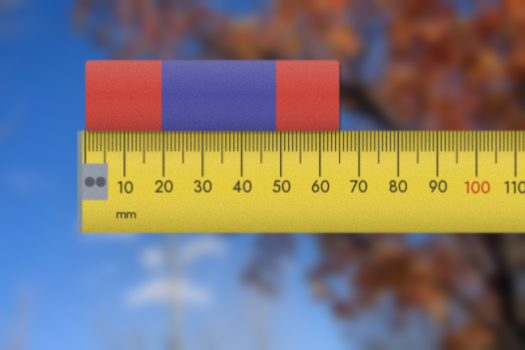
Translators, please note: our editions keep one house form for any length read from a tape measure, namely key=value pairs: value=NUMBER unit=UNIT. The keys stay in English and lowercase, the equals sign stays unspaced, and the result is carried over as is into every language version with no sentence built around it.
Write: value=65 unit=mm
